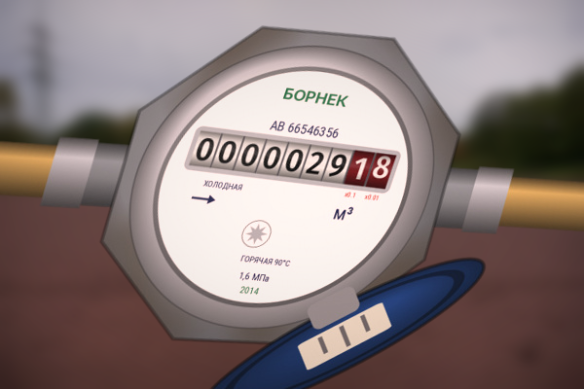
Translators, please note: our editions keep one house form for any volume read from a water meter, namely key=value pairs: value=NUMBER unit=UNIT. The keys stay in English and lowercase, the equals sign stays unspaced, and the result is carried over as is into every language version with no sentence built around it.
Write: value=29.18 unit=m³
